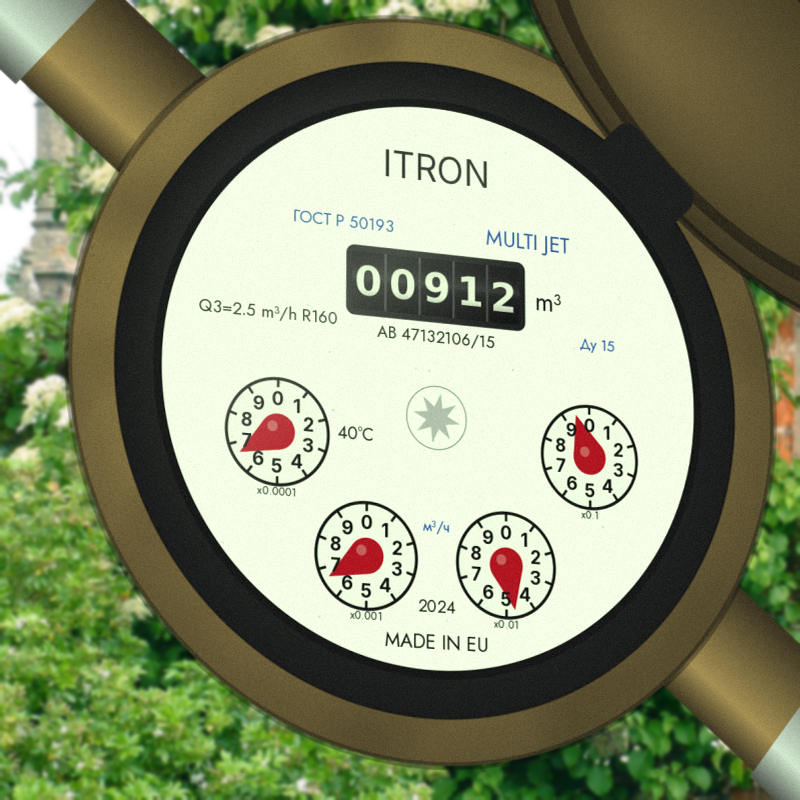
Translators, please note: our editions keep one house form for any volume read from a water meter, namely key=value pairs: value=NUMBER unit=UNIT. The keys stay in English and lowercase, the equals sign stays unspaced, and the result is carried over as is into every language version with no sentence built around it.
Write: value=911.9466 unit=m³
